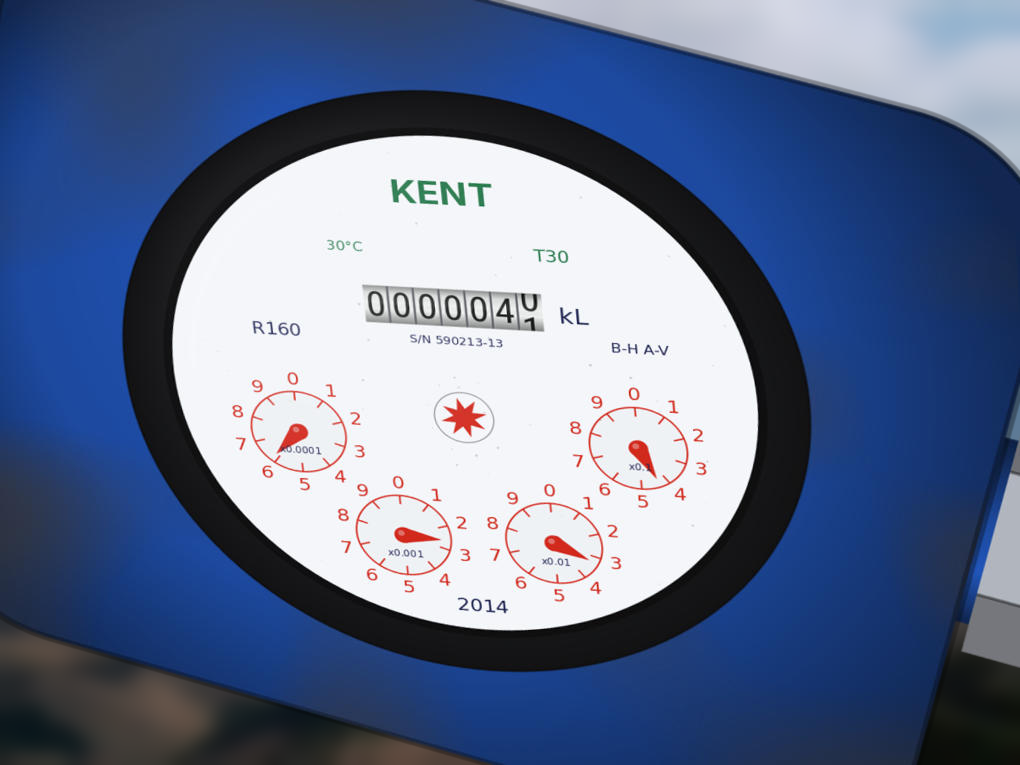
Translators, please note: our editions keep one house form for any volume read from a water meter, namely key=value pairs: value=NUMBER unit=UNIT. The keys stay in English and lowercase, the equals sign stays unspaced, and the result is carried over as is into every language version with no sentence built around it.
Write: value=40.4326 unit=kL
